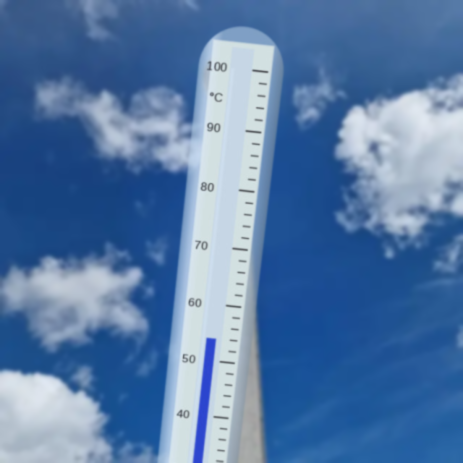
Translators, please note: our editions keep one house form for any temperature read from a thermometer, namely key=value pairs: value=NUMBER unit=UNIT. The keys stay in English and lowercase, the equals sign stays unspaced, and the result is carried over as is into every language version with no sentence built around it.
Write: value=54 unit=°C
